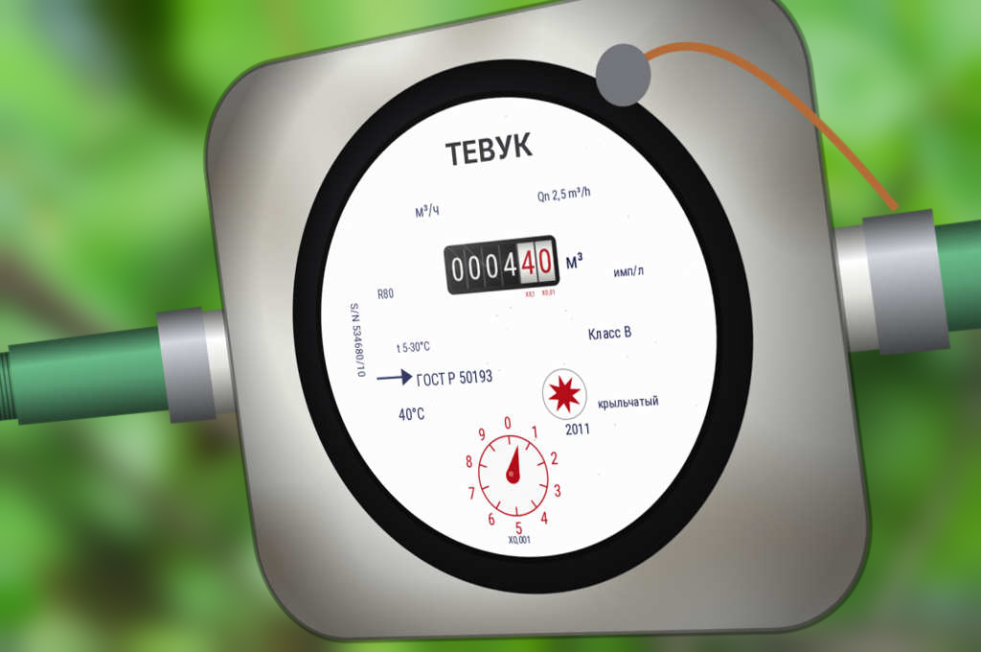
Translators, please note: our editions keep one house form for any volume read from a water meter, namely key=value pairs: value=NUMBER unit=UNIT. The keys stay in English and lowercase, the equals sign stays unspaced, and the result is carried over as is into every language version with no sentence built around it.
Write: value=4.400 unit=m³
